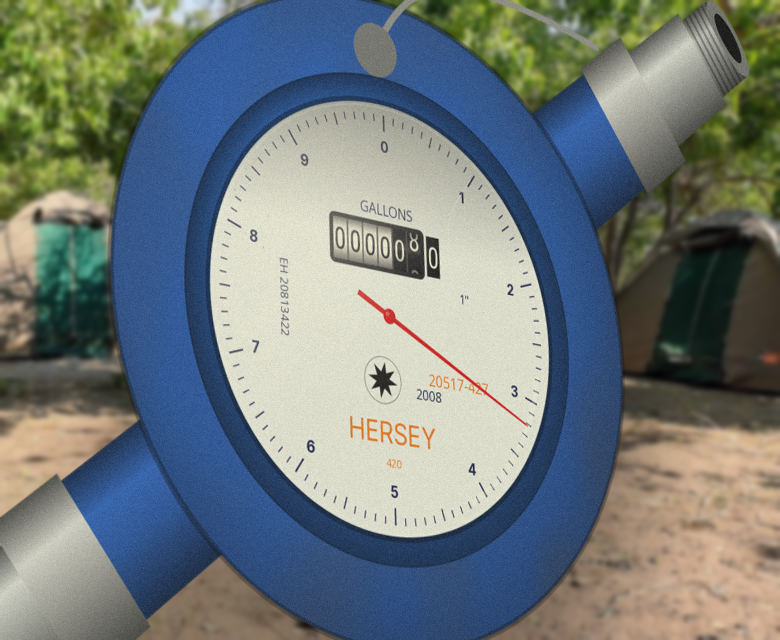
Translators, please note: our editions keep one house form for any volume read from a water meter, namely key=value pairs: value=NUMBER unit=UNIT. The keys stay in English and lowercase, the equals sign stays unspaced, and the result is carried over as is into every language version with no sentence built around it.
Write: value=83.2 unit=gal
